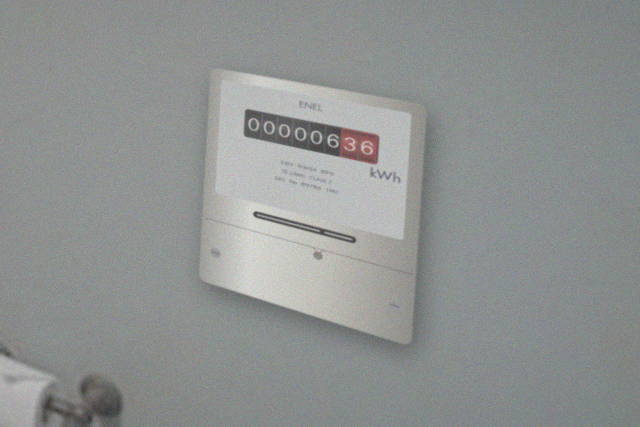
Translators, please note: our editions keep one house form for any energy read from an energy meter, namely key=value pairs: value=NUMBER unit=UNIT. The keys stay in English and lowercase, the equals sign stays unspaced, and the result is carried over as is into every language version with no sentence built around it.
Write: value=6.36 unit=kWh
